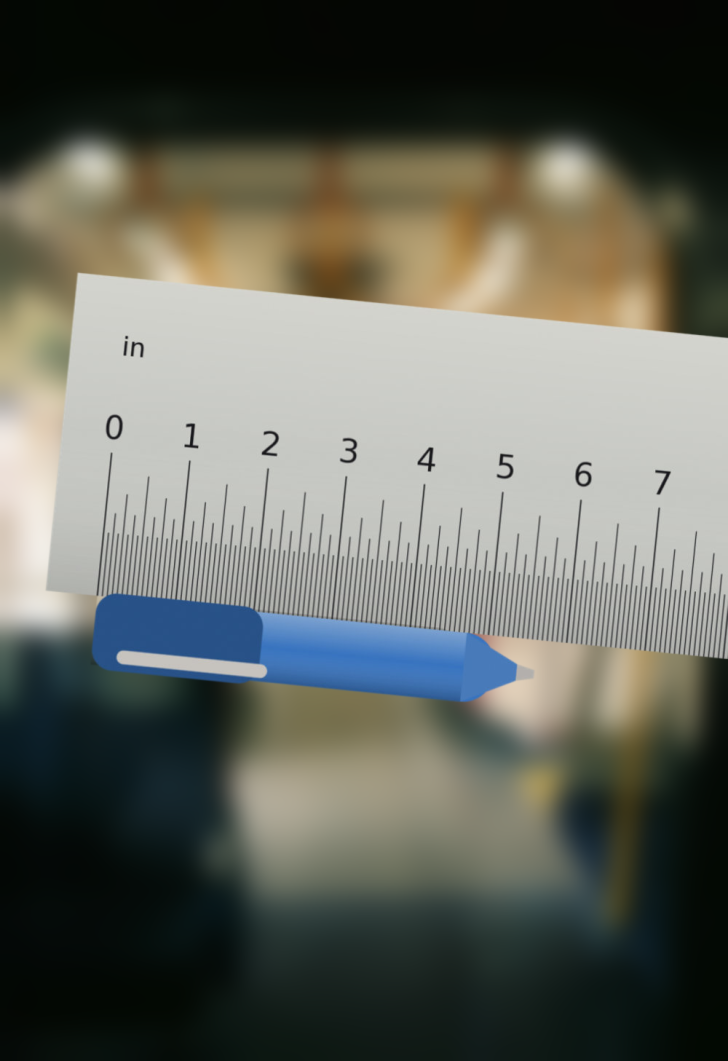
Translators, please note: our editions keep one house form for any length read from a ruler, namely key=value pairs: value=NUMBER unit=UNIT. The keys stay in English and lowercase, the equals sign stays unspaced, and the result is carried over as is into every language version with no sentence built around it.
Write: value=5.625 unit=in
